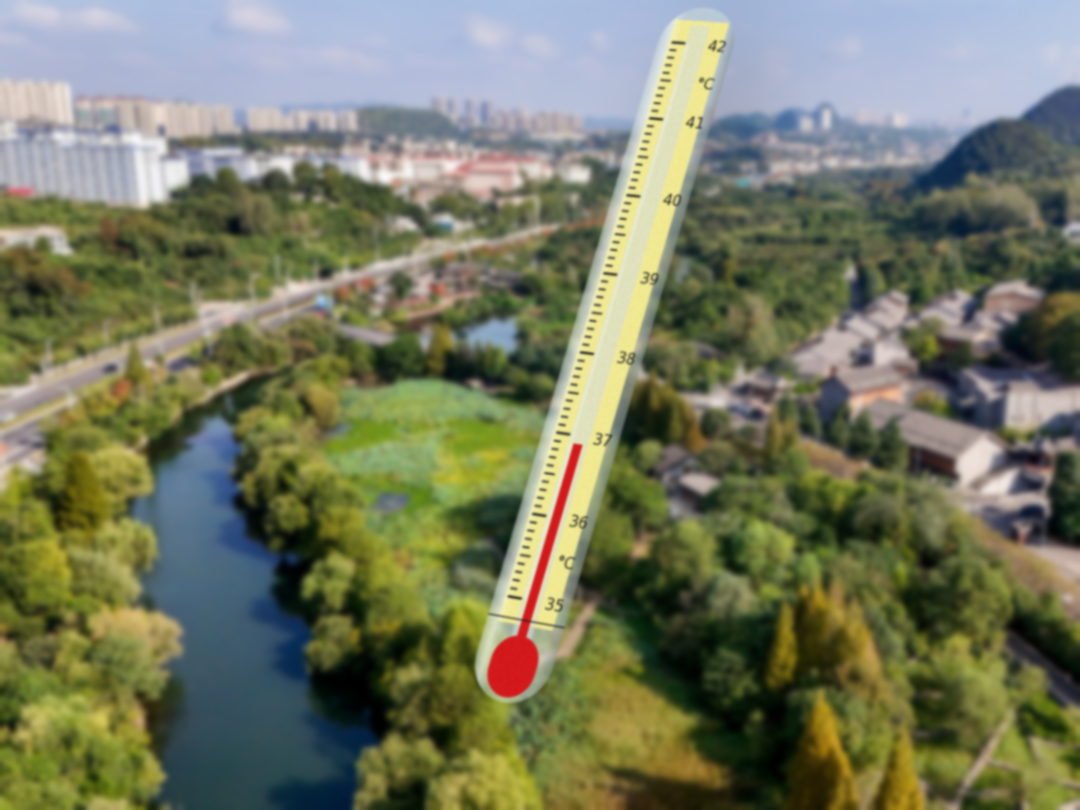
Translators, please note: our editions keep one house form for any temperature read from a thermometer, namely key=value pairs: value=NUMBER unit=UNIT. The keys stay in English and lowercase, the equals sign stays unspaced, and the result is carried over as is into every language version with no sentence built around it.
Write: value=36.9 unit=°C
